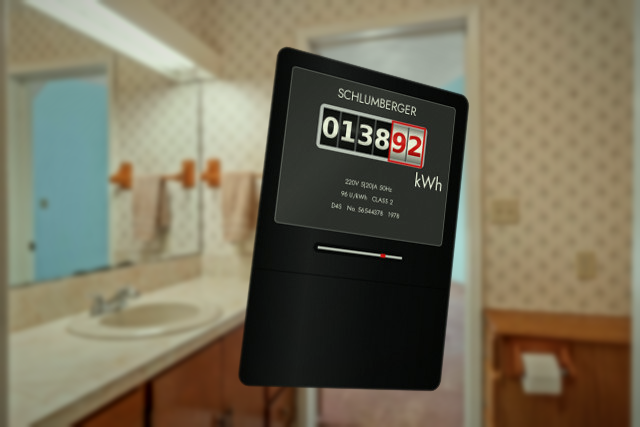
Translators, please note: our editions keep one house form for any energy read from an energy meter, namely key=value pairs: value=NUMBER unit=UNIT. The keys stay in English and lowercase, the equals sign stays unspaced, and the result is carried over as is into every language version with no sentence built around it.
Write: value=138.92 unit=kWh
